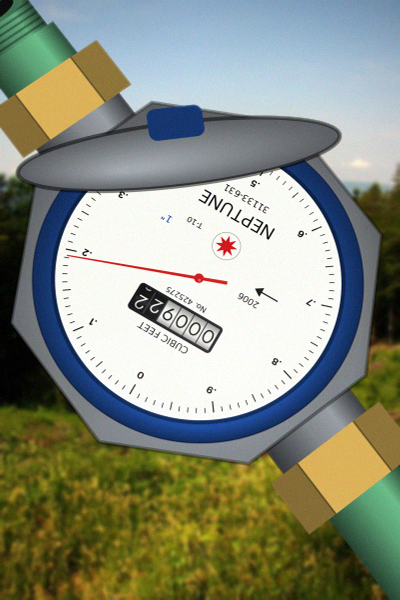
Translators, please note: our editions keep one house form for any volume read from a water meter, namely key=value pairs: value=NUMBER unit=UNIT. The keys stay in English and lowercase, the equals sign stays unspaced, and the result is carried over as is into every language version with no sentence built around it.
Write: value=922.19 unit=ft³
